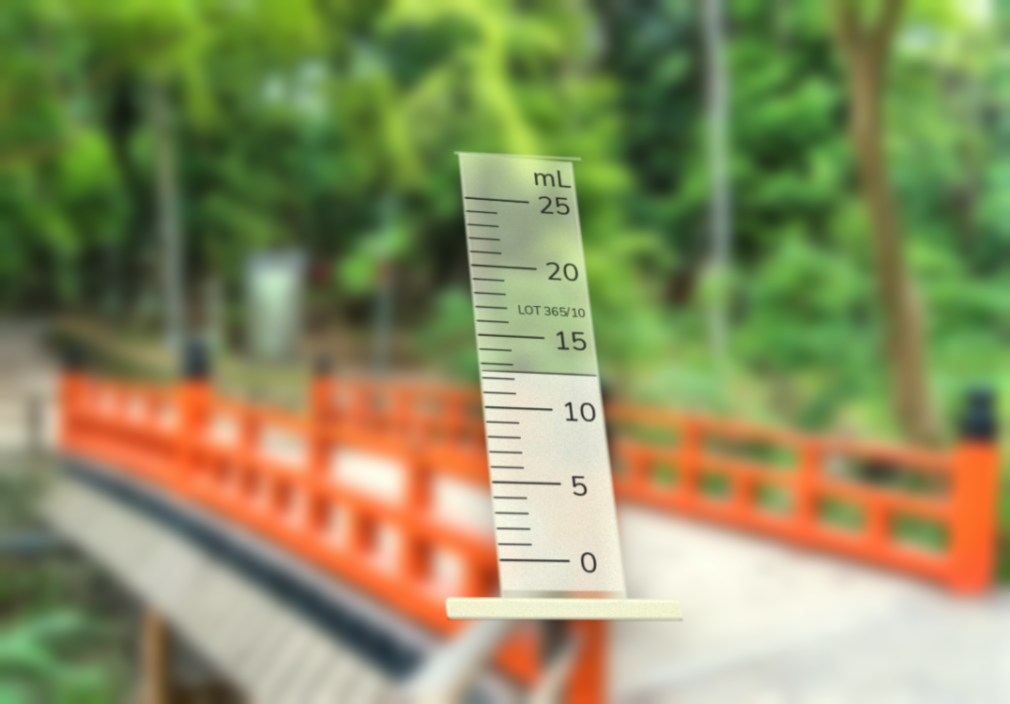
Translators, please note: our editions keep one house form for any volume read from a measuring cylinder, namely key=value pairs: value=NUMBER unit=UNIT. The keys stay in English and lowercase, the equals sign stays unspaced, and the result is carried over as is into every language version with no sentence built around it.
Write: value=12.5 unit=mL
